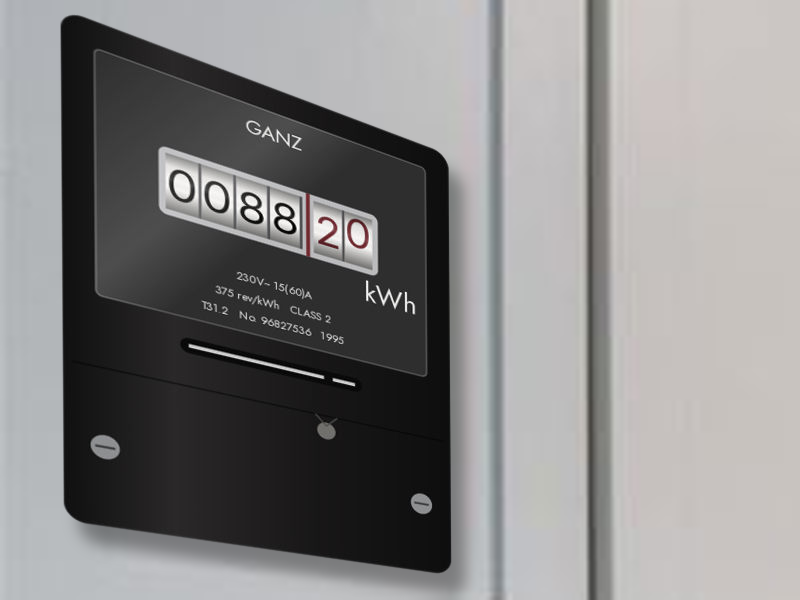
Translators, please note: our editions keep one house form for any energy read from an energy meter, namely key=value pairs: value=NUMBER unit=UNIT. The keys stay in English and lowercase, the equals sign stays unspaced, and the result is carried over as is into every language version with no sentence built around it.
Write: value=88.20 unit=kWh
